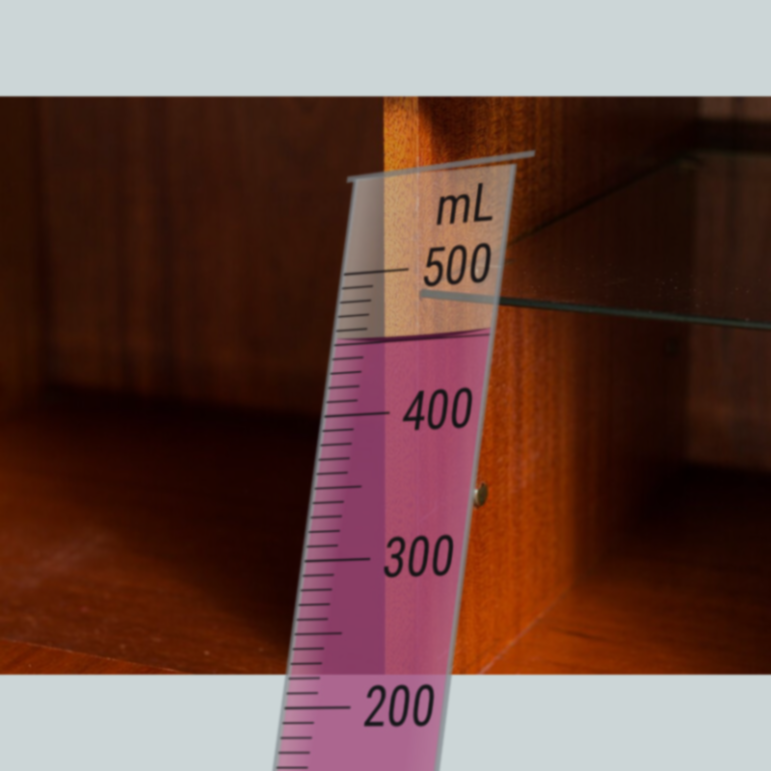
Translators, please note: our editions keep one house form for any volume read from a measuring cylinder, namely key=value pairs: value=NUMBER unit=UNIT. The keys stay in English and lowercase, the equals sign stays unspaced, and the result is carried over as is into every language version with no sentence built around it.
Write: value=450 unit=mL
